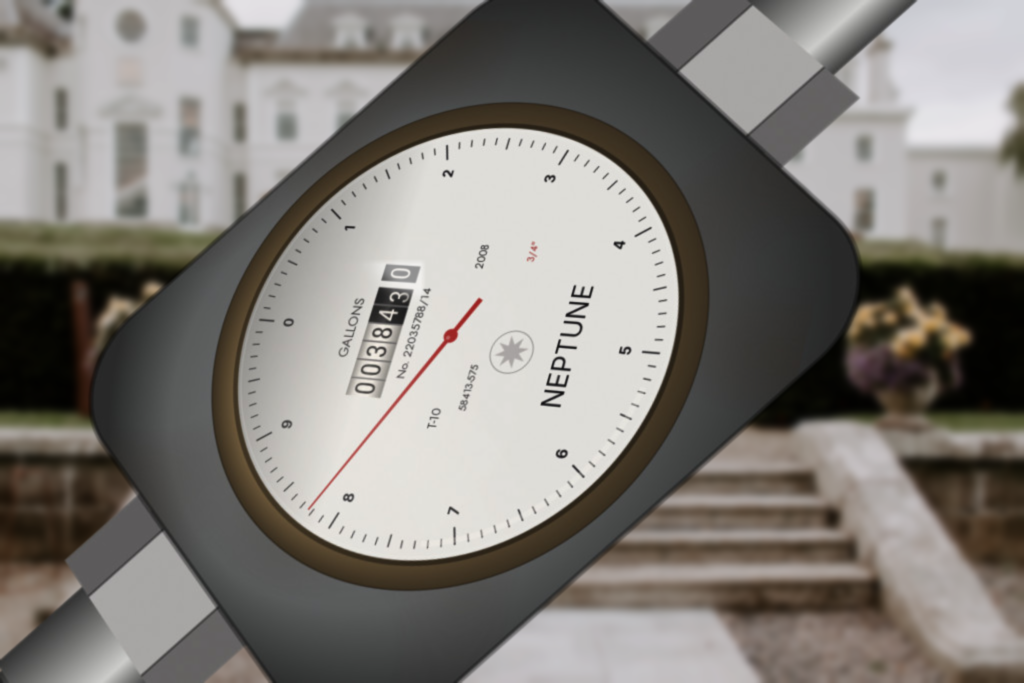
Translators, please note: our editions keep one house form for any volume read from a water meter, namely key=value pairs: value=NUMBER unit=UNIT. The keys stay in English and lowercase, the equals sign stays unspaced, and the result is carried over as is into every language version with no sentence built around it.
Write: value=38428.2 unit=gal
